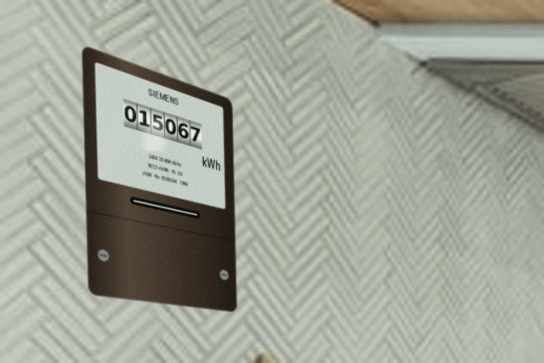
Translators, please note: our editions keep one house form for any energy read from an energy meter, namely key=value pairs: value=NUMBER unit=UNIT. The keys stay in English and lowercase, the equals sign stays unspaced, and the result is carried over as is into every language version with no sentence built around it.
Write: value=15067 unit=kWh
